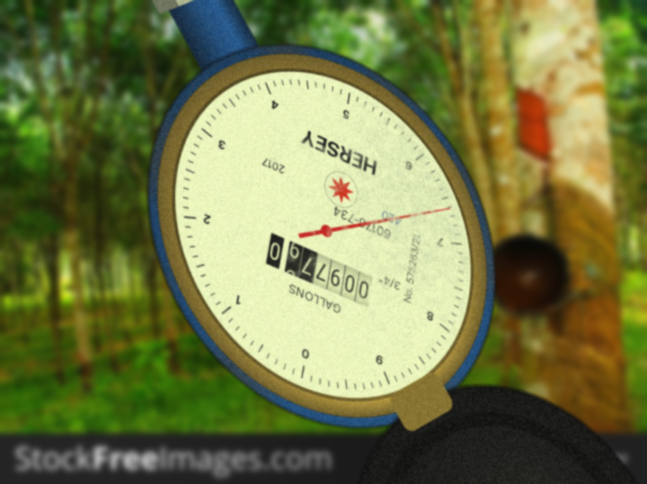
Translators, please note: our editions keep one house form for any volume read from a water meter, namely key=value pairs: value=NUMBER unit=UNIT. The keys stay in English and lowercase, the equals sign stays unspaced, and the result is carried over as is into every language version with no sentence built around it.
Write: value=97786.6 unit=gal
